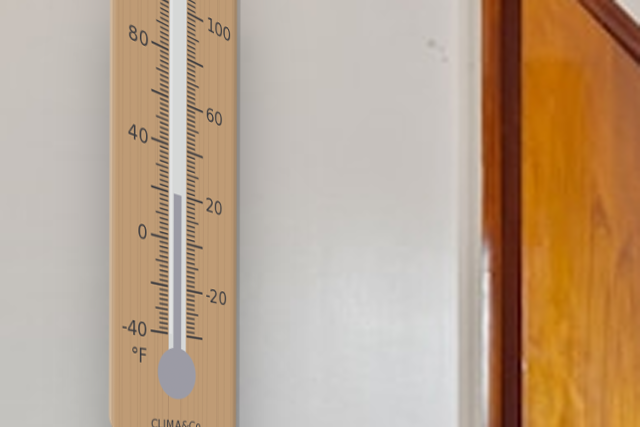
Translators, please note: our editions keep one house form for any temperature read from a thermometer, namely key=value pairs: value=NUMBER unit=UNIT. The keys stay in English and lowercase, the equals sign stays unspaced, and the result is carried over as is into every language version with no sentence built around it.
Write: value=20 unit=°F
